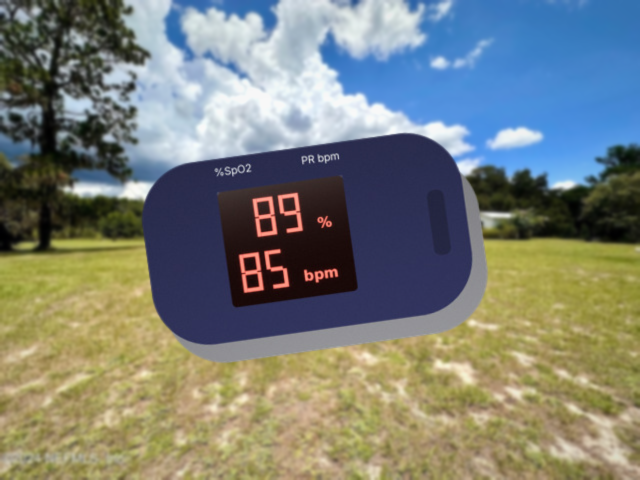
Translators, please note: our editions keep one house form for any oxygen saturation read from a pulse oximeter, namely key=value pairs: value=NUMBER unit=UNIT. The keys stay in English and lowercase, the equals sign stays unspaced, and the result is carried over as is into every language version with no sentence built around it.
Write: value=89 unit=%
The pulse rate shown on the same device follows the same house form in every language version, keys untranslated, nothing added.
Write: value=85 unit=bpm
